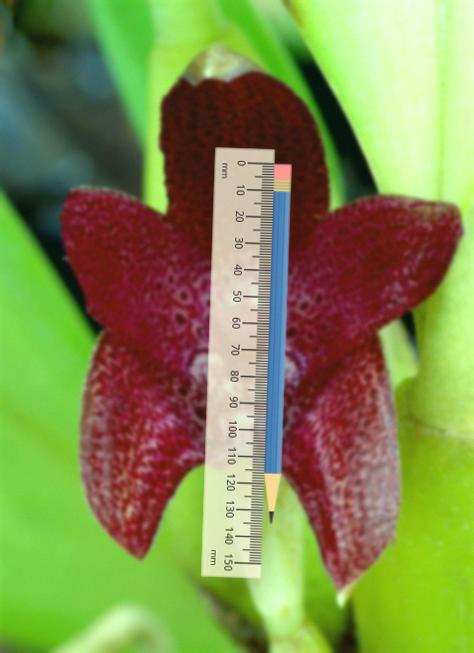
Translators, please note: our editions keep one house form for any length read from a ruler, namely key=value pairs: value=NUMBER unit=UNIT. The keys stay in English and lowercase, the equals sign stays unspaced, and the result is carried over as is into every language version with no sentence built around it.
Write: value=135 unit=mm
